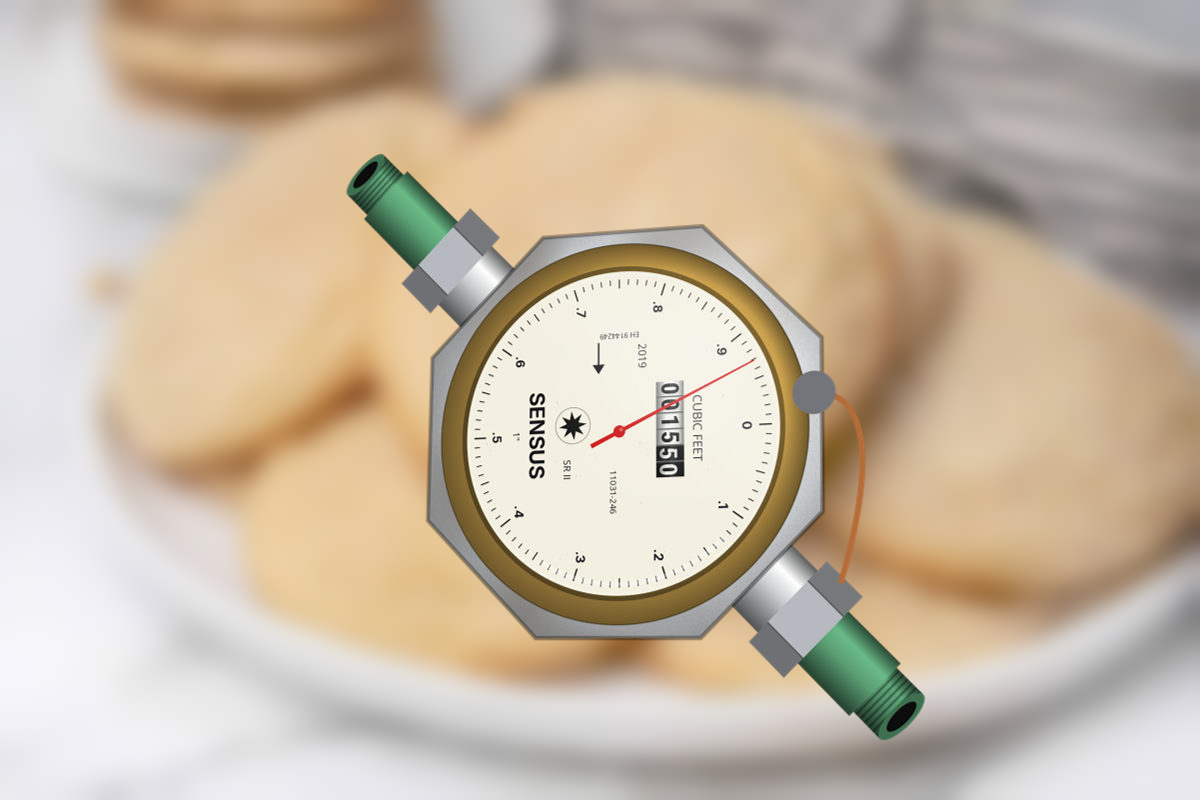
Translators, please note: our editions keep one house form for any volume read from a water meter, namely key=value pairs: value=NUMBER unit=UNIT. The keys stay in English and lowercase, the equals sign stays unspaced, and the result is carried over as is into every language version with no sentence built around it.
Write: value=1549.93 unit=ft³
